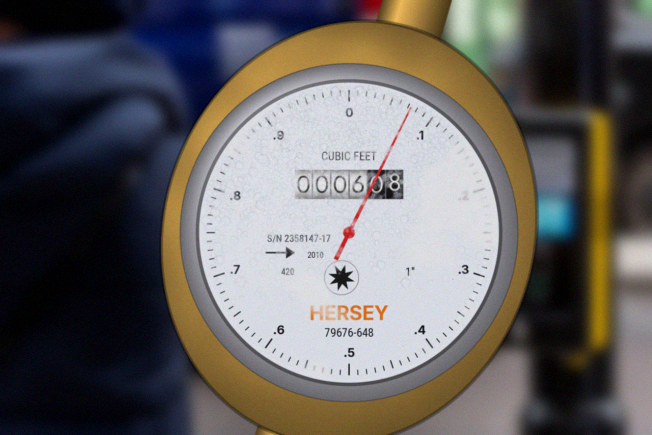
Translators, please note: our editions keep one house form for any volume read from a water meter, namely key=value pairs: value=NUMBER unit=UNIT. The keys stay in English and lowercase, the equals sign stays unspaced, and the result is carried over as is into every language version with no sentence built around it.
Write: value=608.07 unit=ft³
